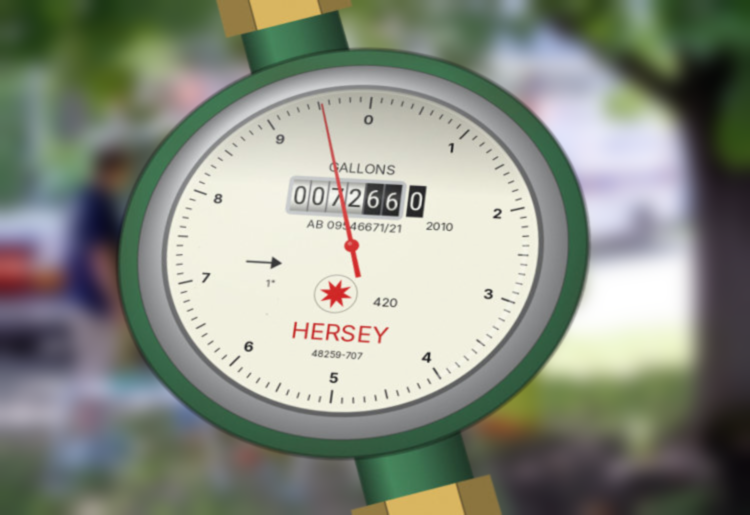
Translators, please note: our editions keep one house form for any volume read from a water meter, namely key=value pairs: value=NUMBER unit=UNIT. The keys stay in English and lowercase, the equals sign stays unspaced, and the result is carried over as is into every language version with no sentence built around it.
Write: value=72659.5 unit=gal
